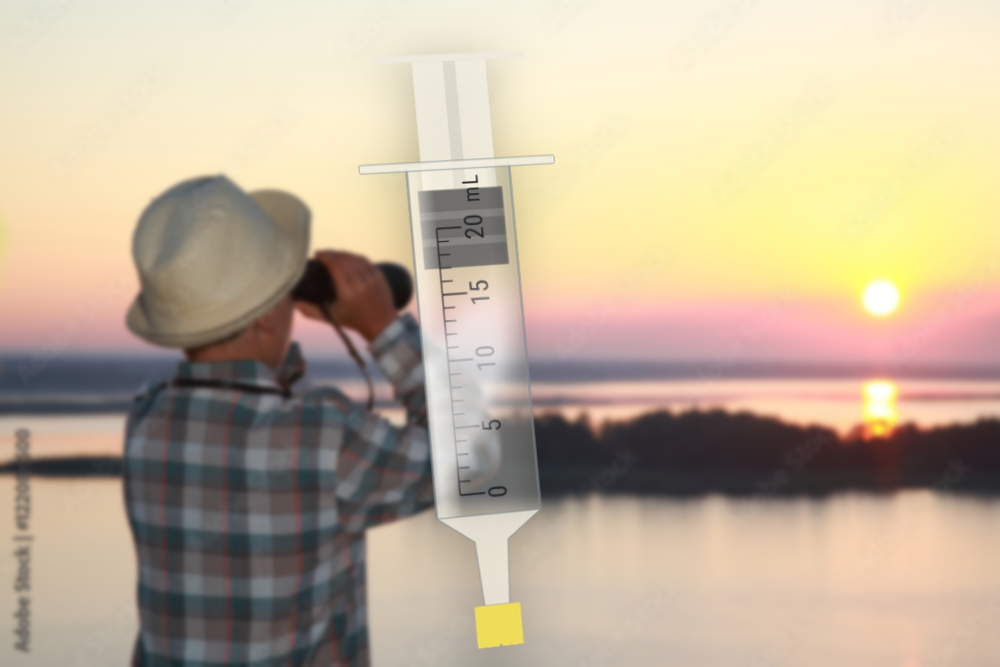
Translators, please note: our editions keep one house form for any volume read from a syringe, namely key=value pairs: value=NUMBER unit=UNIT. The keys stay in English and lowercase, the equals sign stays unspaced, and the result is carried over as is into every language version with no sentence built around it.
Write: value=17 unit=mL
